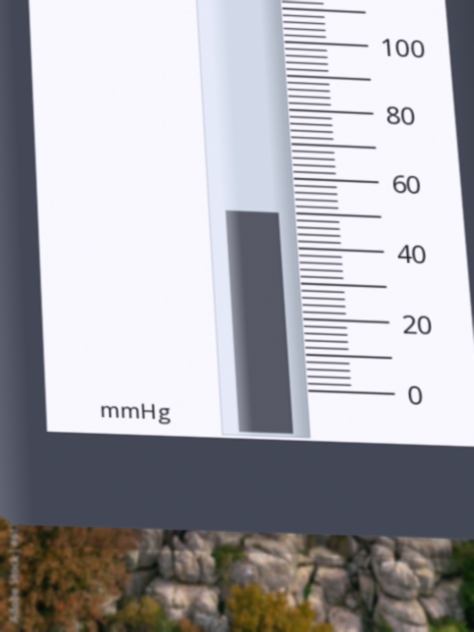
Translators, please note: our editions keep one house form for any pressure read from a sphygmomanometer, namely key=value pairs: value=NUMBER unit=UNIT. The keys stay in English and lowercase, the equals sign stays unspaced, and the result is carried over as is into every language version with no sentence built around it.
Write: value=50 unit=mmHg
